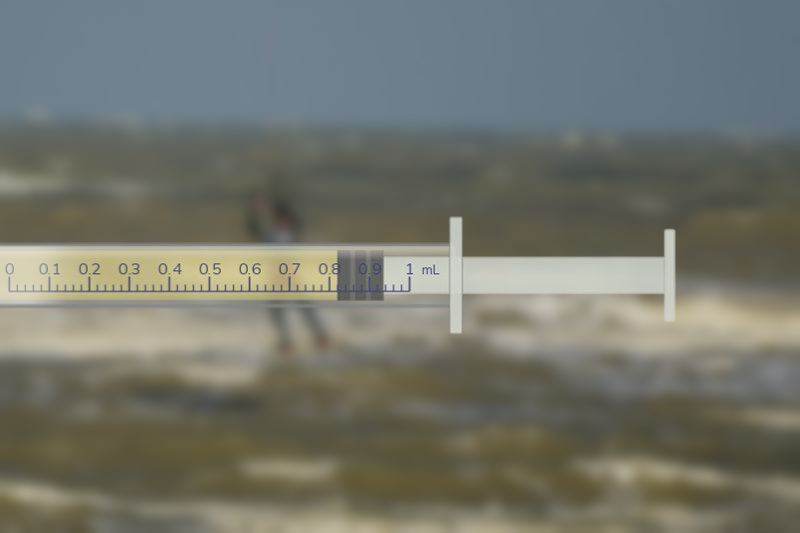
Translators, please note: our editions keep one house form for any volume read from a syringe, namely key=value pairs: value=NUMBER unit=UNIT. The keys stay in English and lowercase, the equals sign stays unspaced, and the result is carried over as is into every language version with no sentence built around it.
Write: value=0.82 unit=mL
